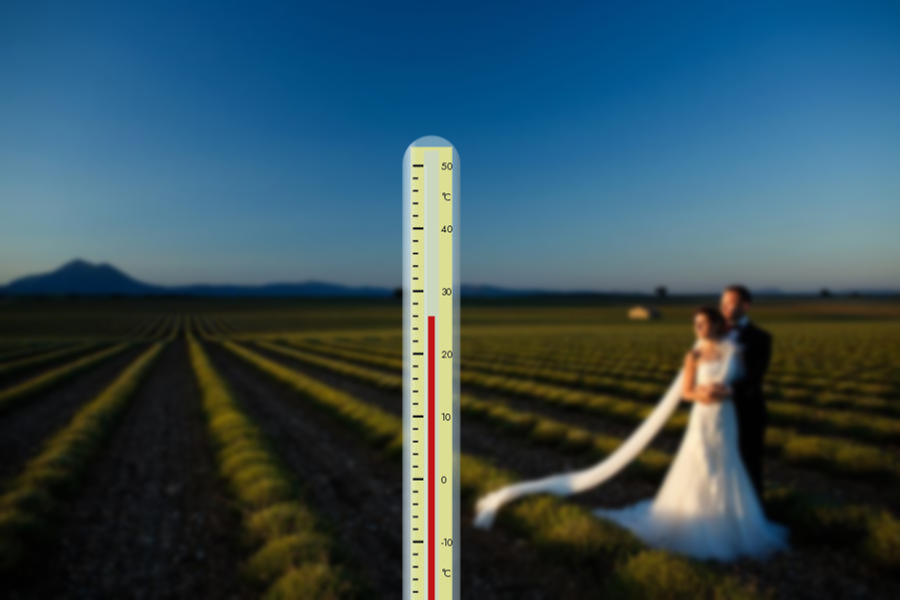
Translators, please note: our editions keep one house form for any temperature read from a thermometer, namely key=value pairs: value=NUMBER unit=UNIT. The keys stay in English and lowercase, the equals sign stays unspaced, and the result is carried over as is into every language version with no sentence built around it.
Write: value=26 unit=°C
